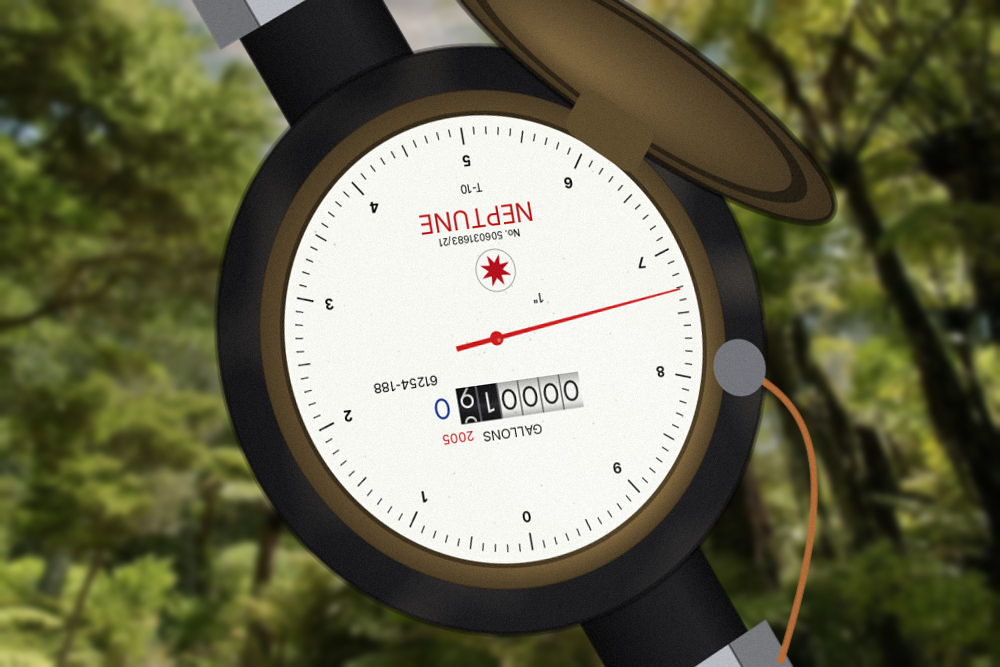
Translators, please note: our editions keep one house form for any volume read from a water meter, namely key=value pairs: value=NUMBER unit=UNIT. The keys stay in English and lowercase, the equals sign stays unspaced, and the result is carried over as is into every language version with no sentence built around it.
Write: value=187.3 unit=gal
